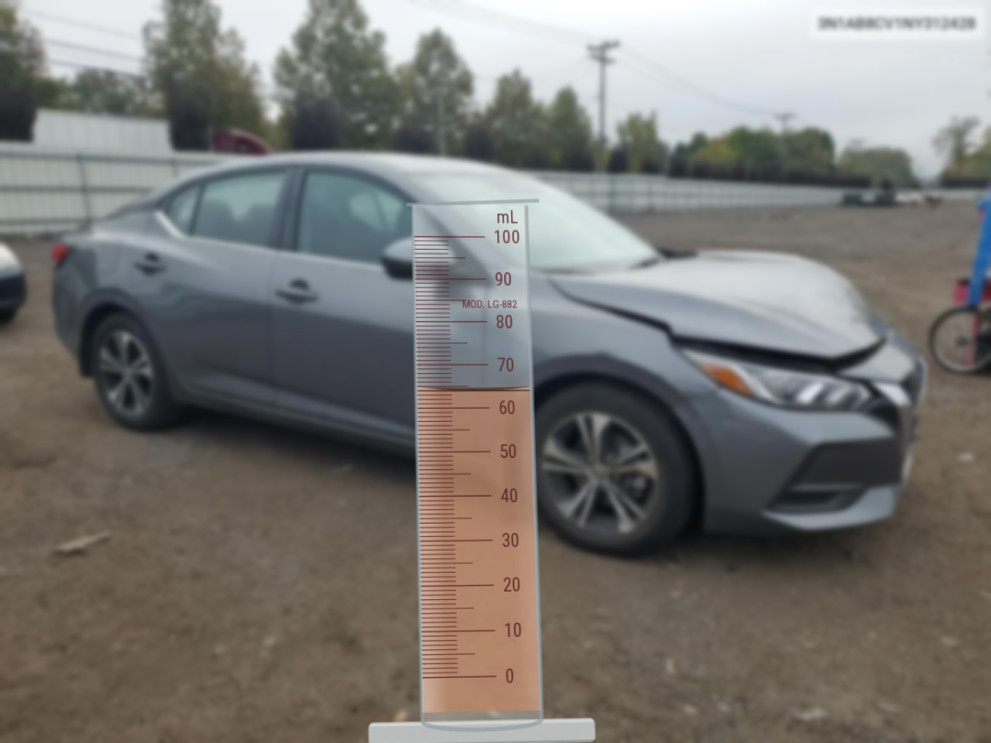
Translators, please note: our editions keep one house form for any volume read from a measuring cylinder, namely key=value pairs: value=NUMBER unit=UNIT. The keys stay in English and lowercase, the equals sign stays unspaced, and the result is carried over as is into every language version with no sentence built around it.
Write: value=64 unit=mL
